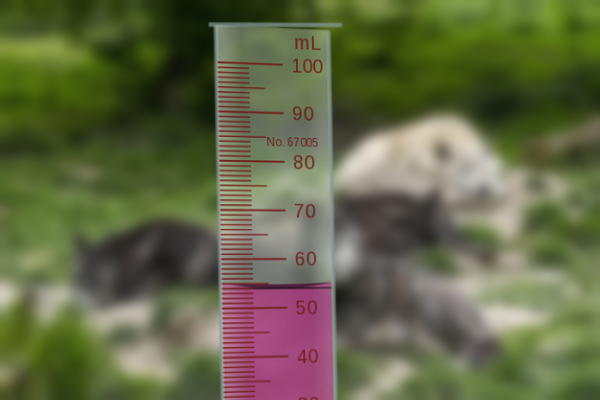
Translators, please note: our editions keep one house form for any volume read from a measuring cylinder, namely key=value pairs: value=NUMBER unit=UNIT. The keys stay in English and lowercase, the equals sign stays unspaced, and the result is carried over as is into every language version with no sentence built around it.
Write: value=54 unit=mL
